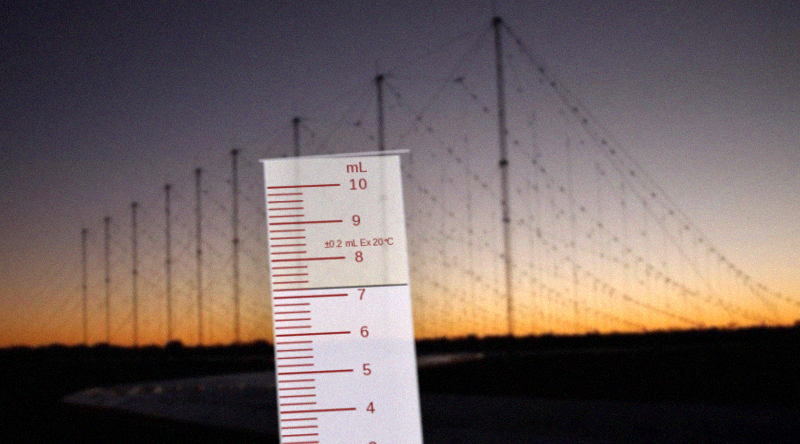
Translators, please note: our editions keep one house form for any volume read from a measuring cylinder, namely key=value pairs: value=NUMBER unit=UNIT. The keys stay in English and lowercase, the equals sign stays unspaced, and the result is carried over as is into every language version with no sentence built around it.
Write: value=7.2 unit=mL
